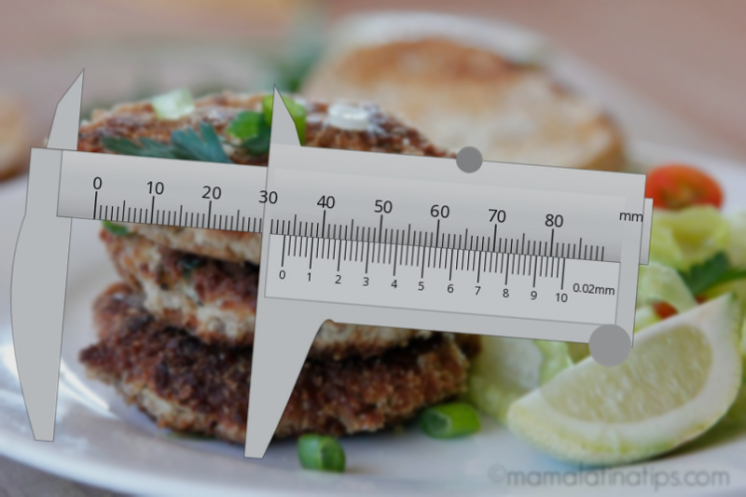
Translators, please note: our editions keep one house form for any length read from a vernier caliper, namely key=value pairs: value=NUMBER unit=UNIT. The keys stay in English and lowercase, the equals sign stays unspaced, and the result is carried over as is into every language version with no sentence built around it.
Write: value=33.4 unit=mm
